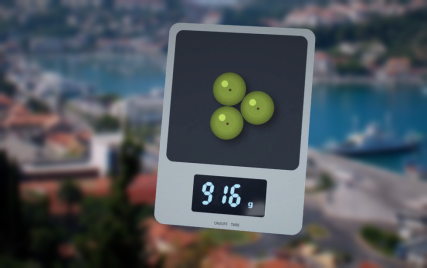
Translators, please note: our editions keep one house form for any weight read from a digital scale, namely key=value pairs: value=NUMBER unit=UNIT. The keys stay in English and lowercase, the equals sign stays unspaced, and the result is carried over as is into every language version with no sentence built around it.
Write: value=916 unit=g
